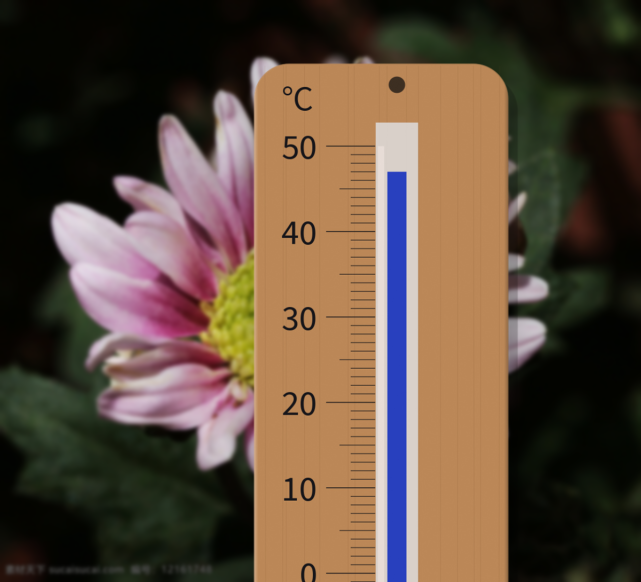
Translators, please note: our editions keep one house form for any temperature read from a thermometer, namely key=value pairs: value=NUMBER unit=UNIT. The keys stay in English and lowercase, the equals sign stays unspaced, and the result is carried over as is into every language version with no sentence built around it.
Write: value=47 unit=°C
